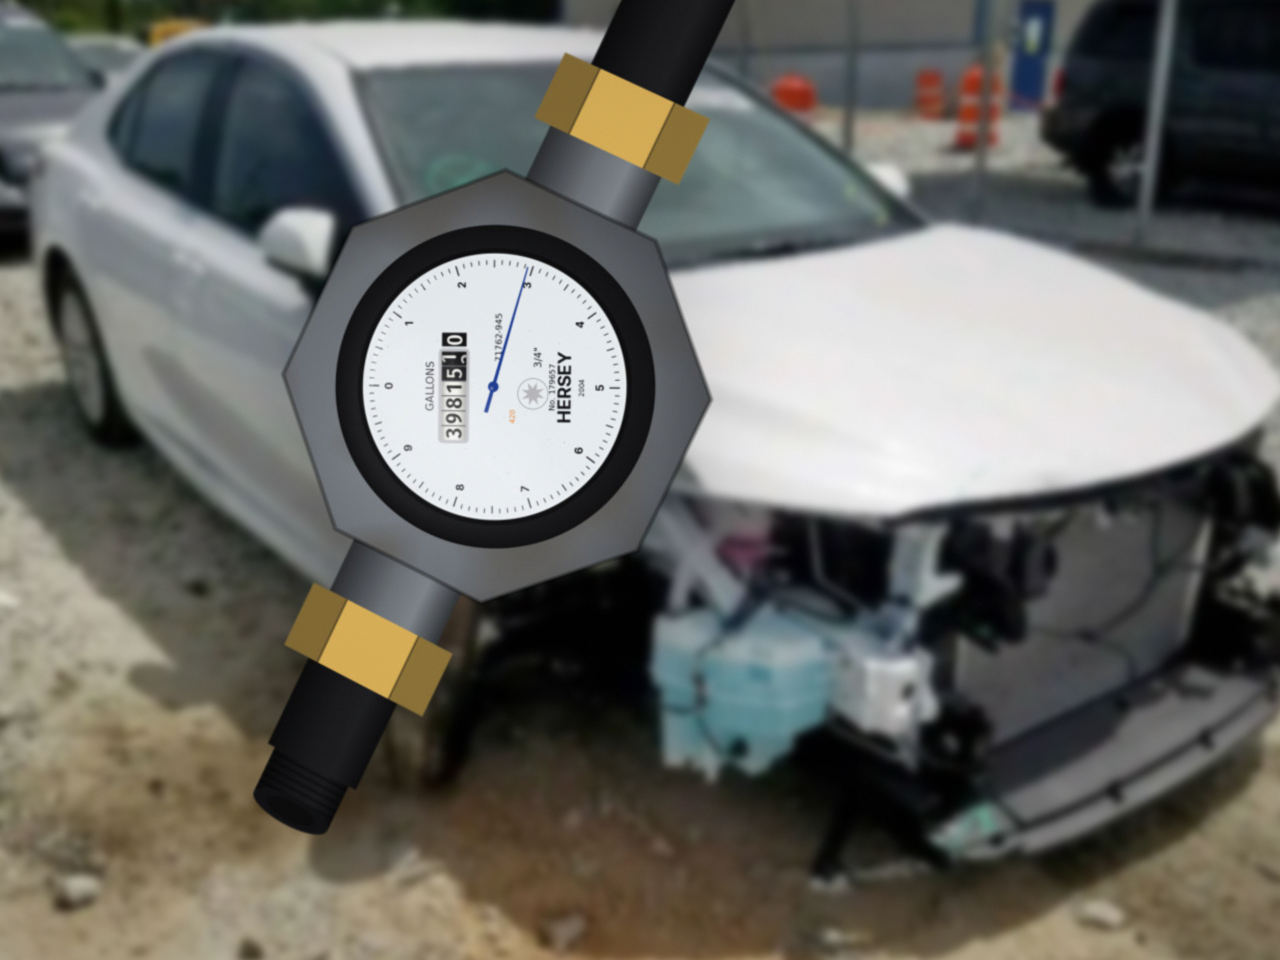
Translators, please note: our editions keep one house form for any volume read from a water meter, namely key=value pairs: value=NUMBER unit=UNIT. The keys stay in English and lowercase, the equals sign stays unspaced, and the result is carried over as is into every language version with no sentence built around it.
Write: value=3981512.9 unit=gal
